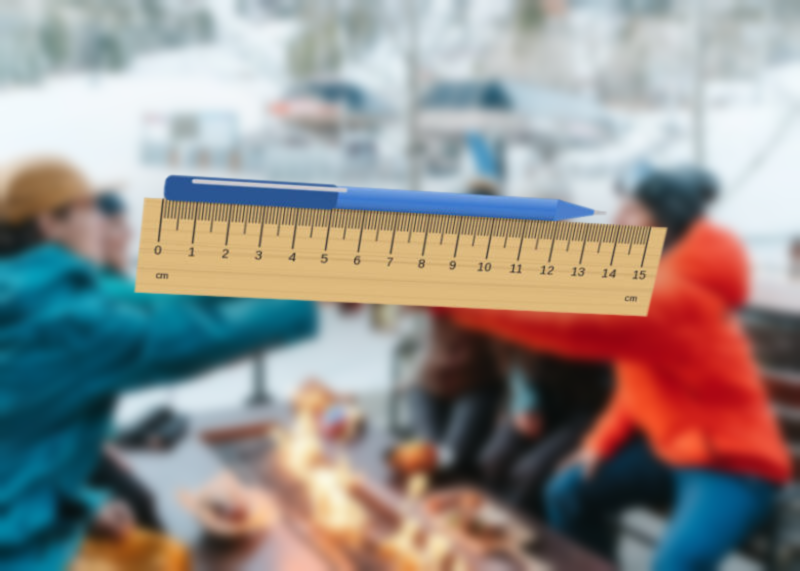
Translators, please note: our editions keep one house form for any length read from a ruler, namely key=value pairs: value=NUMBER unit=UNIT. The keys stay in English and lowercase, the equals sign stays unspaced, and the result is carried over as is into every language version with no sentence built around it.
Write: value=13.5 unit=cm
